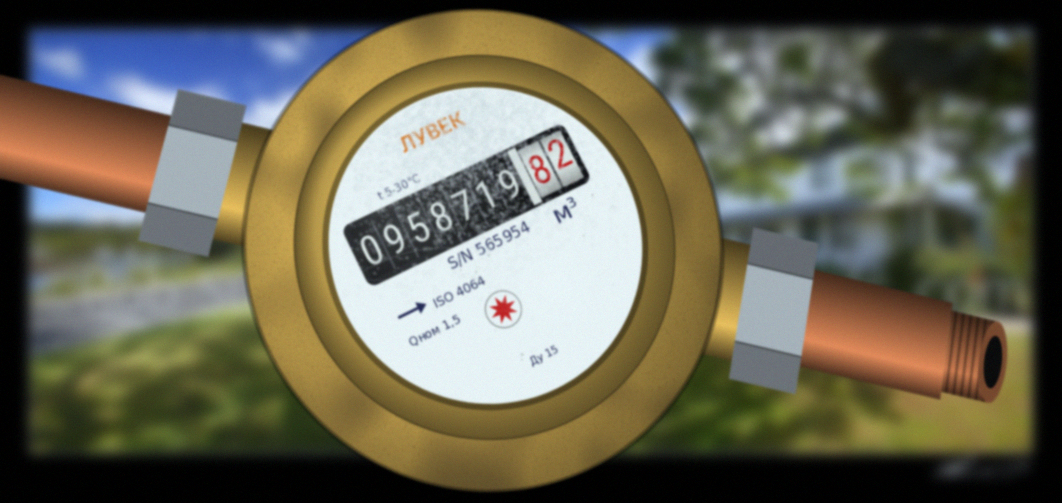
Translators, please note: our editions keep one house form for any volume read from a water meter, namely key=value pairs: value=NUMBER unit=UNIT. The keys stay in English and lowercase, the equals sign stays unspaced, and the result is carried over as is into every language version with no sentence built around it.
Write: value=958719.82 unit=m³
